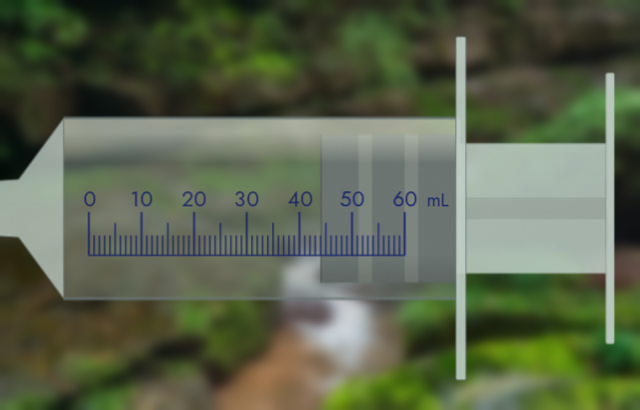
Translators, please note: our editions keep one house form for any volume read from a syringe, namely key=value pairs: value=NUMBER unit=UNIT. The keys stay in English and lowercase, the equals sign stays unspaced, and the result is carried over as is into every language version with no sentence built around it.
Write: value=44 unit=mL
